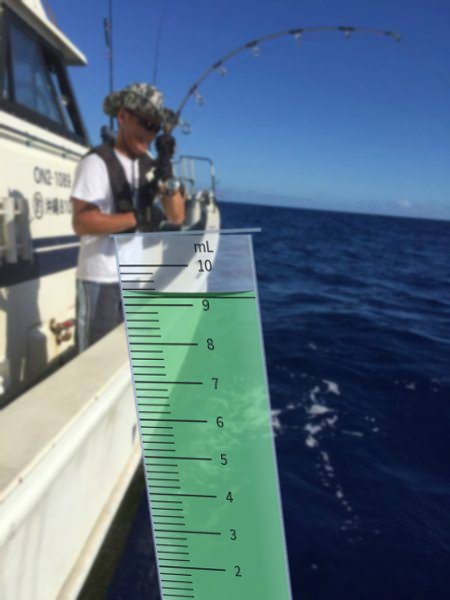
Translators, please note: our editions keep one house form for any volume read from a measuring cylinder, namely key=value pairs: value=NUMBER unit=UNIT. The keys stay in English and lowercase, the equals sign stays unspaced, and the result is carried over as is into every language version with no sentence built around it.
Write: value=9.2 unit=mL
